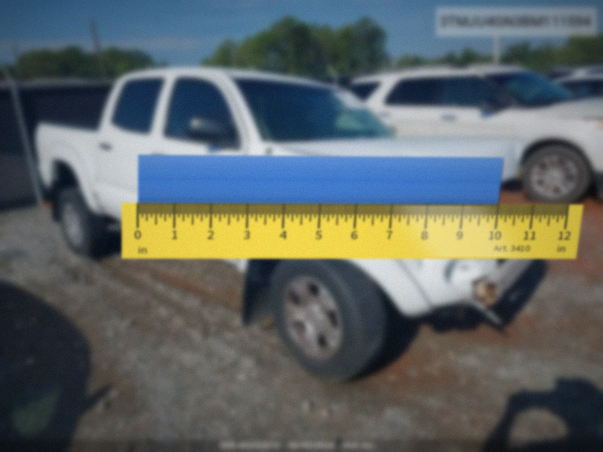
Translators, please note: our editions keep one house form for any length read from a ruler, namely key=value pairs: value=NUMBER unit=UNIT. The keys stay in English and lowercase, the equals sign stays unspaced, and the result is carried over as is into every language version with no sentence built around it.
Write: value=10 unit=in
